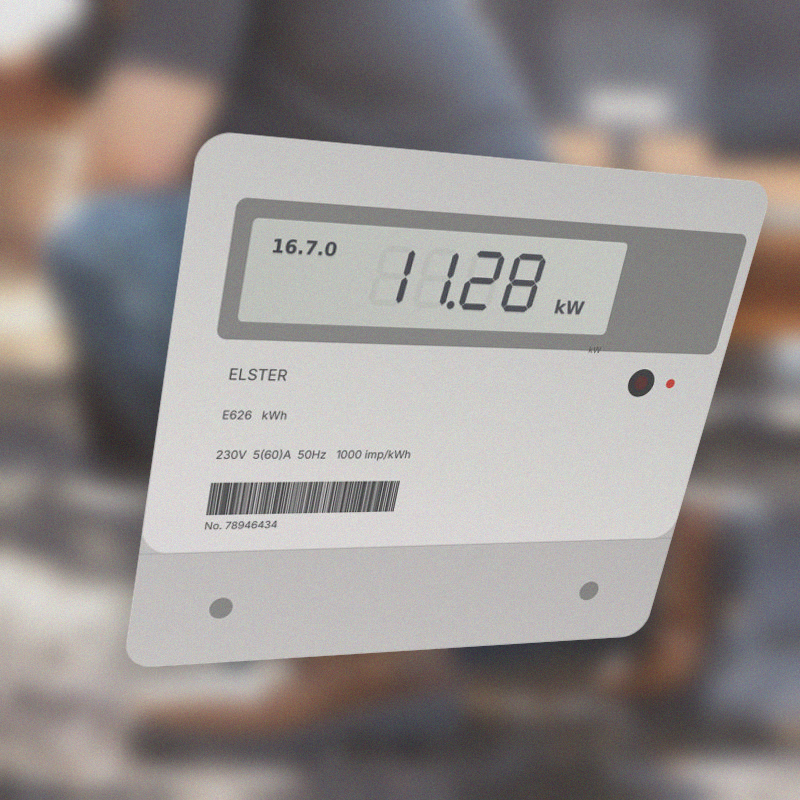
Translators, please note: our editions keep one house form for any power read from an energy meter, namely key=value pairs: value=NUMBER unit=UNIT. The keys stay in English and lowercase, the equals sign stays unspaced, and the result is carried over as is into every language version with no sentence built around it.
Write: value=11.28 unit=kW
